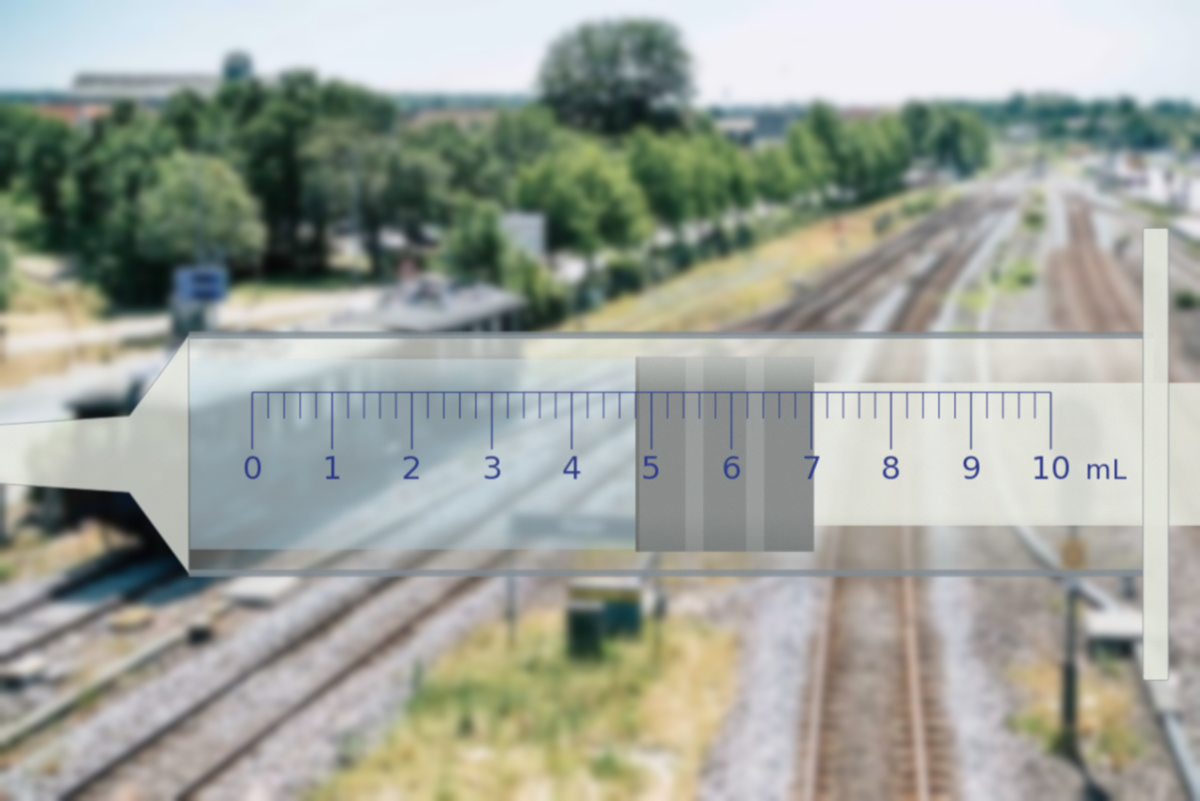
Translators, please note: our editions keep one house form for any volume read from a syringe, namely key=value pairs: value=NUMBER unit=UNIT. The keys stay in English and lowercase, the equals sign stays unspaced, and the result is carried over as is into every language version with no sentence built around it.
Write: value=4.8 unit=mL
